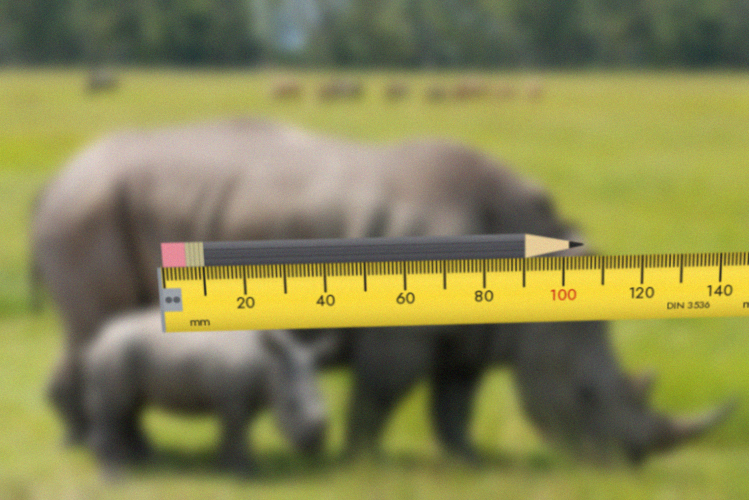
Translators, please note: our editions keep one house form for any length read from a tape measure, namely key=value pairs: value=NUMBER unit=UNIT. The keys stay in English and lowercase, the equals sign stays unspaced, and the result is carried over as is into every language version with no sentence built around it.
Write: value=105 unit=mm
